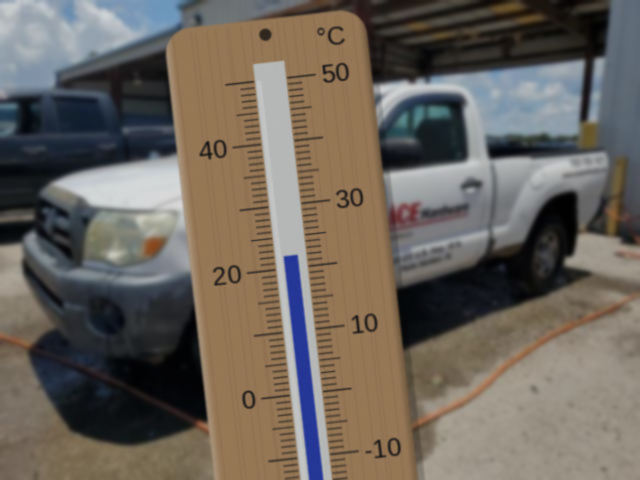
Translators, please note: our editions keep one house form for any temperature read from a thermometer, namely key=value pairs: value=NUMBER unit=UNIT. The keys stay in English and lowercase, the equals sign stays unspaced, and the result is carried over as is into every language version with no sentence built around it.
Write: value=22 unit=°C
